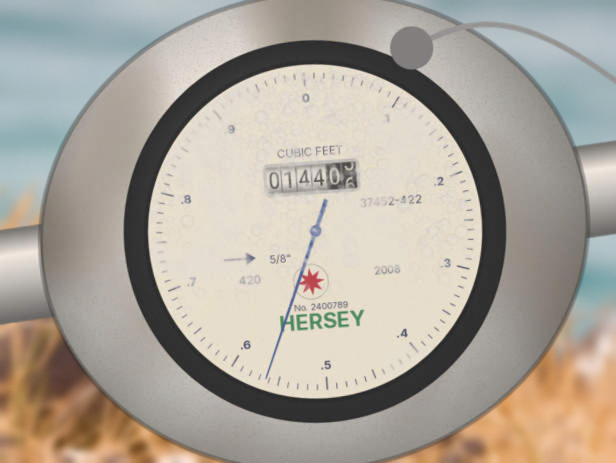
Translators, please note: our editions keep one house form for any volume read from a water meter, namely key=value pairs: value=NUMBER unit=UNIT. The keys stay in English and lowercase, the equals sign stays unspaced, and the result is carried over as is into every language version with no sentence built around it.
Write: value=14405.56 unit=ft³
